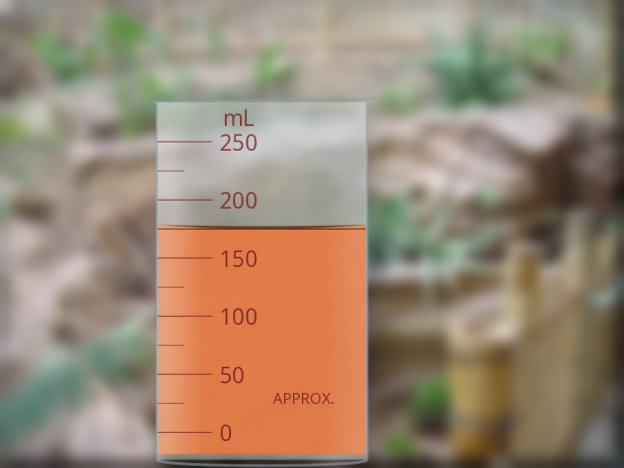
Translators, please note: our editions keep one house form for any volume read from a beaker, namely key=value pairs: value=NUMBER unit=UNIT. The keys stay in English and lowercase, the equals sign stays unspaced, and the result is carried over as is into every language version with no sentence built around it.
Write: value=175 unit=mL
